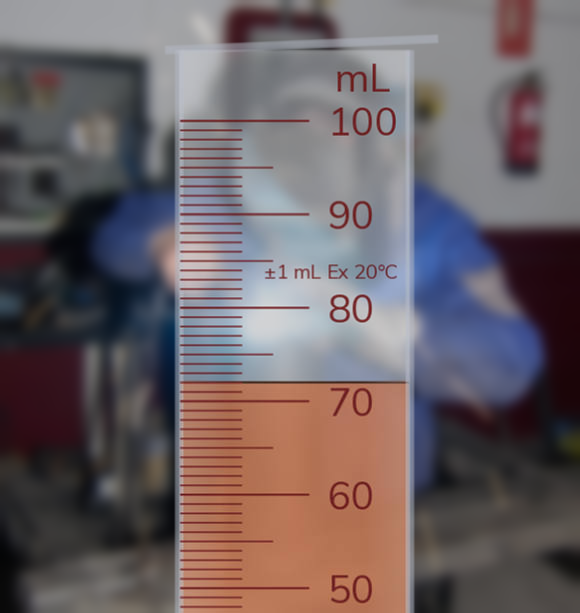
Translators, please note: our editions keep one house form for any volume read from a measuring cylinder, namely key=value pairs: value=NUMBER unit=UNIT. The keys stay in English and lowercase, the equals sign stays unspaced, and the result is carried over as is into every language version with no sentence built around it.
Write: value=72 unit=mL
